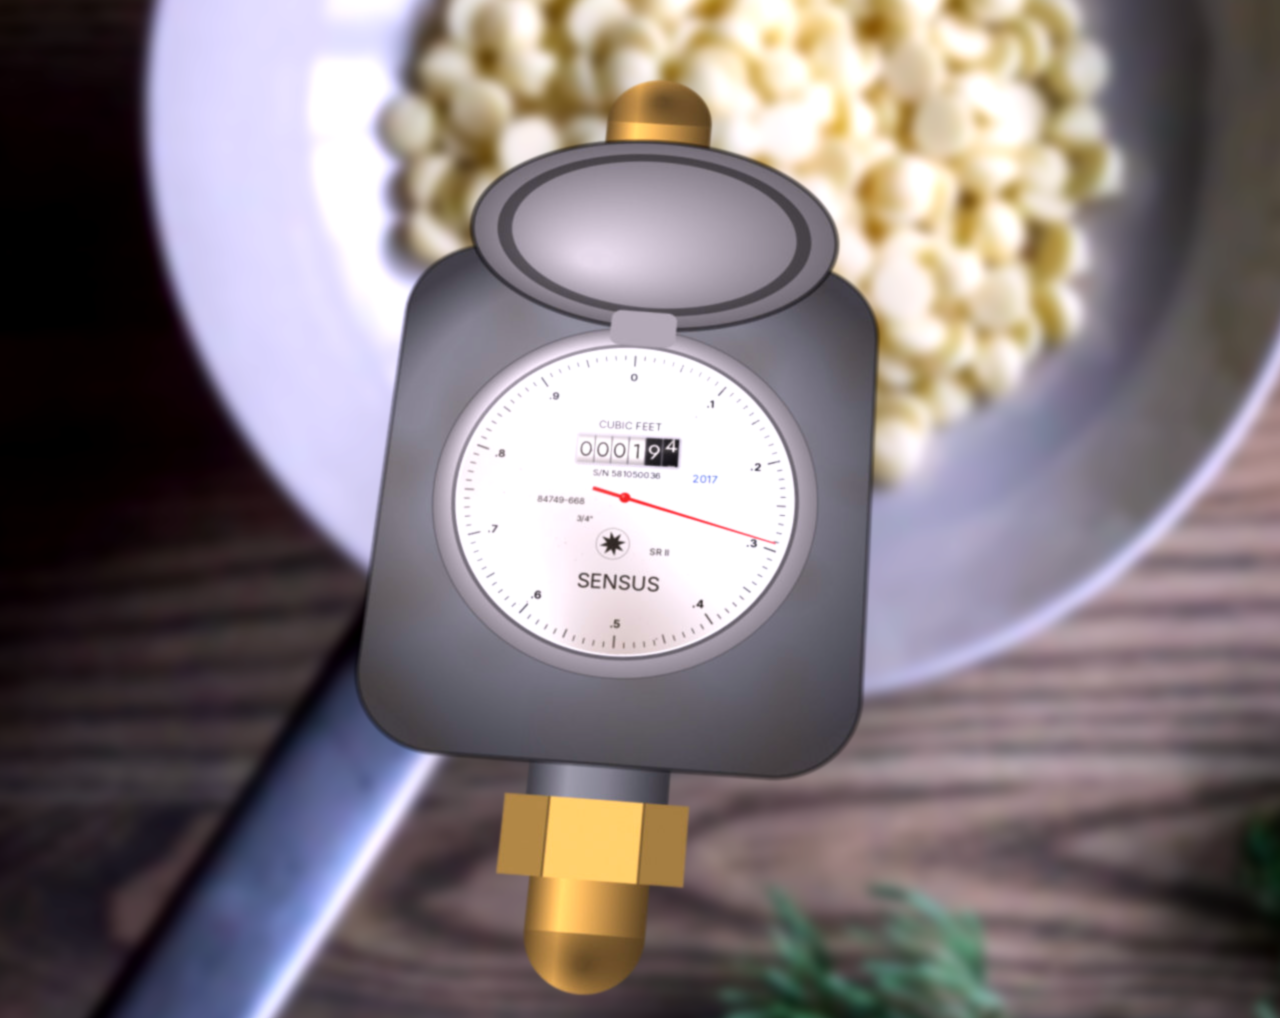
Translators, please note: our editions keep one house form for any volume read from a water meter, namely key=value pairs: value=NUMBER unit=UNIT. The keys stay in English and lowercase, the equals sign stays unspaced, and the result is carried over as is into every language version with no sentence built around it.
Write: value=194.29 unit=ft³
